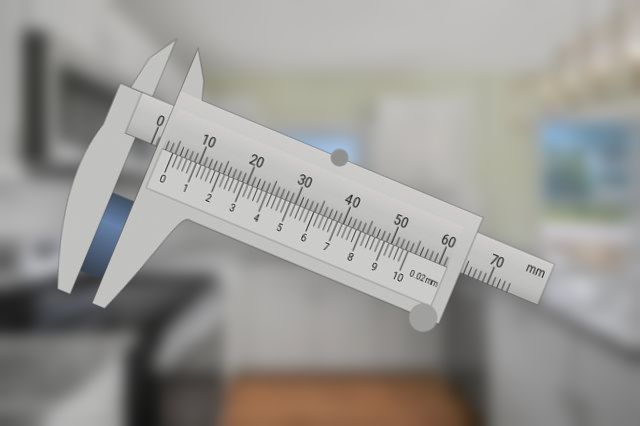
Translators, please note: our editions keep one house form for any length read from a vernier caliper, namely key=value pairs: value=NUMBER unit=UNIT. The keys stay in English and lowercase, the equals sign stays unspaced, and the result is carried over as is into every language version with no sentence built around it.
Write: value=4.5 unit=mm
